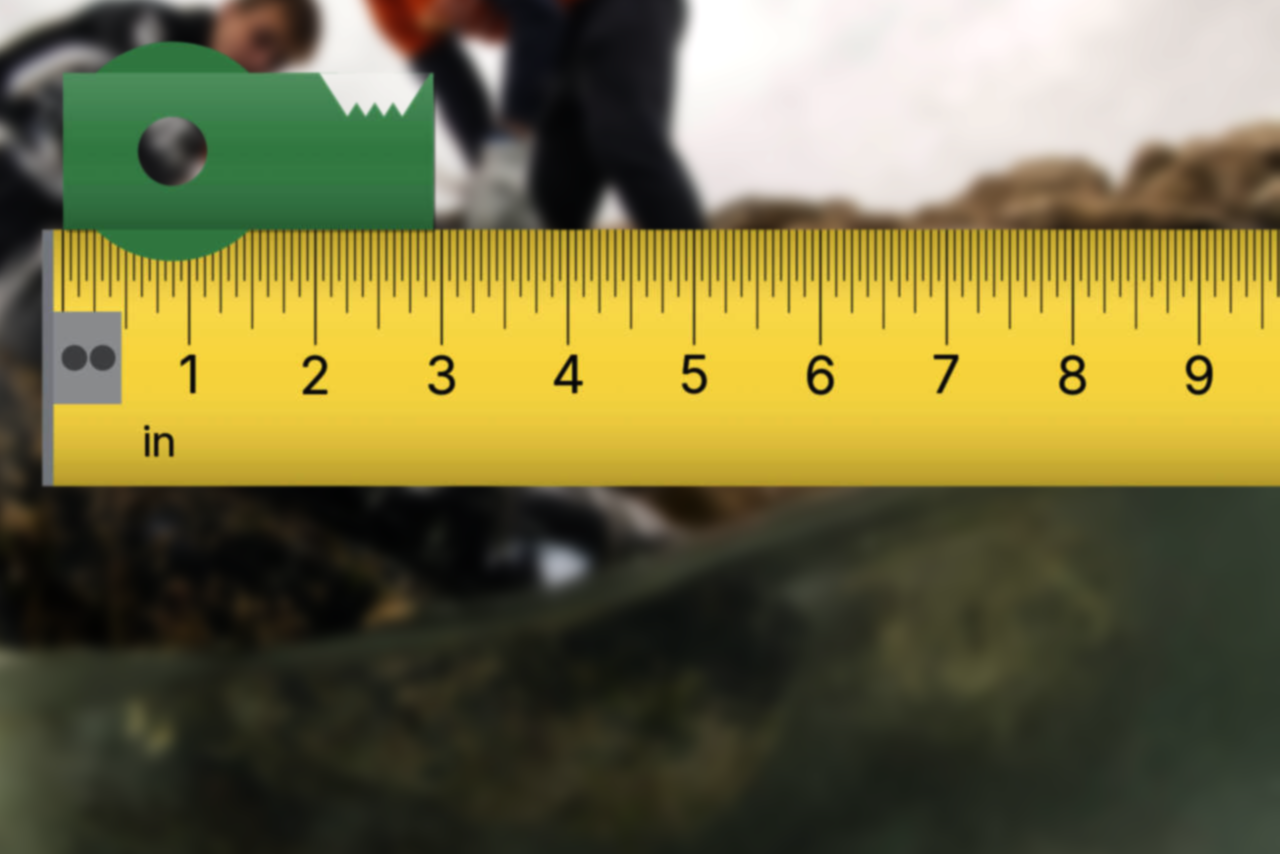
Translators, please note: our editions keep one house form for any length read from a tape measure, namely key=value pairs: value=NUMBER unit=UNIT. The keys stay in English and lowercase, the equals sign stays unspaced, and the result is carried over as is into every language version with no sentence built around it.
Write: value=2.9375 unit=in
